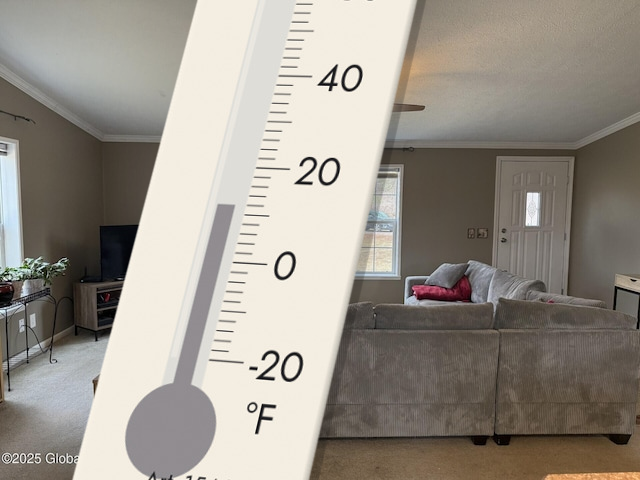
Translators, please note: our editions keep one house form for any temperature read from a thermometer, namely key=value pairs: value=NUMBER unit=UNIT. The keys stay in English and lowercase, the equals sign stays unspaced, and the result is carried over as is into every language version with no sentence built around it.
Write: value=12 unit=°F
